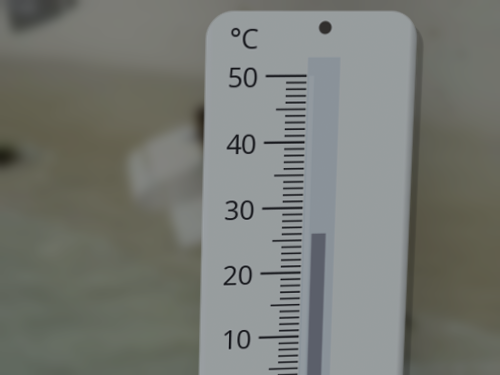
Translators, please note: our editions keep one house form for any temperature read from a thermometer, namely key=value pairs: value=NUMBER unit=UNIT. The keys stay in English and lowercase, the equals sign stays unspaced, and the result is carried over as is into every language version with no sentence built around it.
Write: value=26 unit=°C
